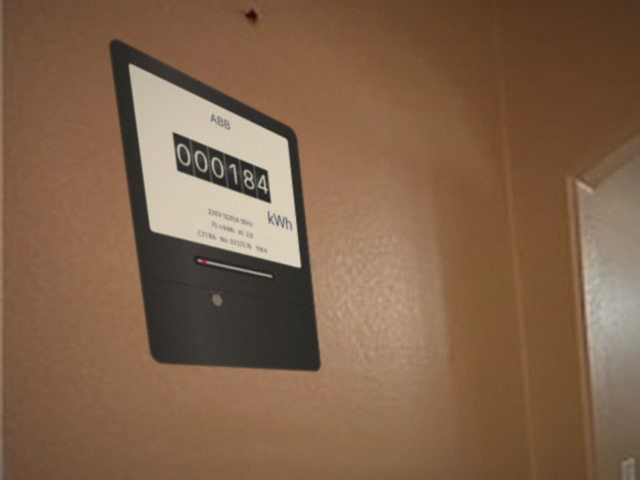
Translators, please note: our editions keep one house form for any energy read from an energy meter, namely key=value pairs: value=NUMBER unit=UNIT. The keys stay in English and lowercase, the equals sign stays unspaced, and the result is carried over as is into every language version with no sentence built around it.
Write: value=184 unit=kWh
